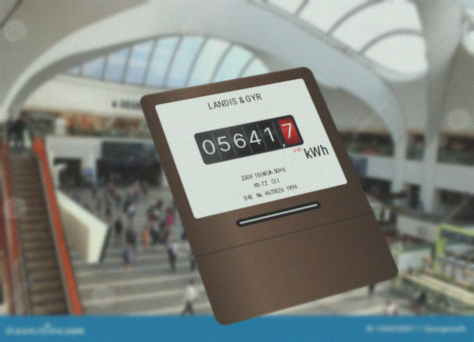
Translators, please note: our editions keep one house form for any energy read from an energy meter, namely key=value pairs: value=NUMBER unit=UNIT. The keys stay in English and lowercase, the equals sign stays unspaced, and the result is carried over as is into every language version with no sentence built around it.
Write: value=5641.7 unit=kWh
